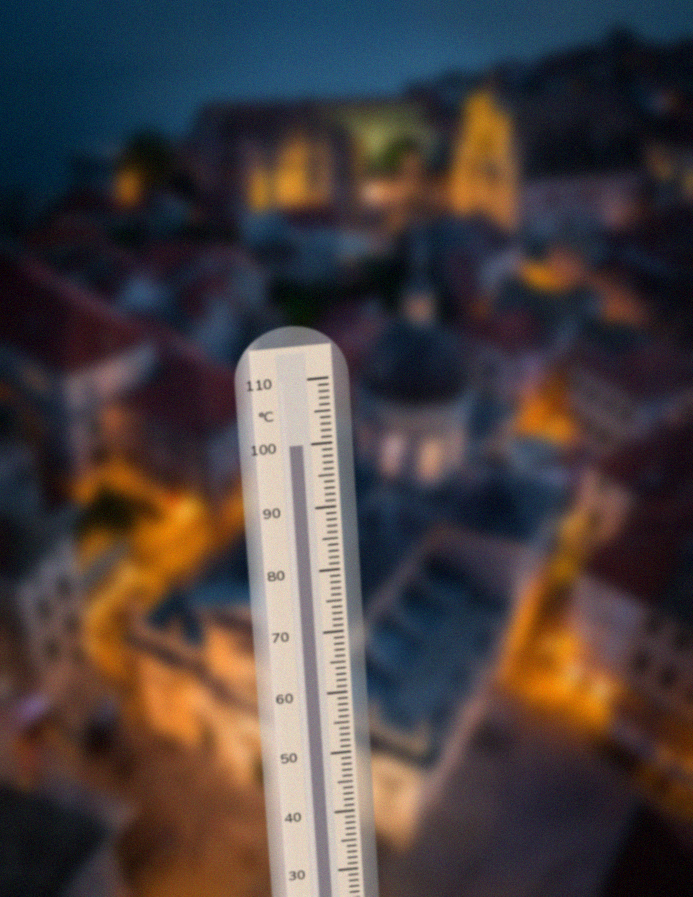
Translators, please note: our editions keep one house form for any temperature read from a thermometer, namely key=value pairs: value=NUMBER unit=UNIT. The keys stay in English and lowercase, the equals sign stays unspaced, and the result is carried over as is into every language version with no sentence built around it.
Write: value=100 unit=°C
